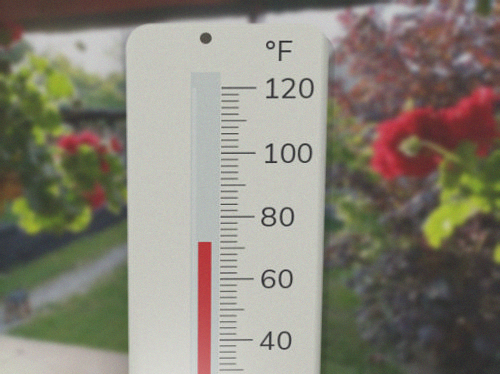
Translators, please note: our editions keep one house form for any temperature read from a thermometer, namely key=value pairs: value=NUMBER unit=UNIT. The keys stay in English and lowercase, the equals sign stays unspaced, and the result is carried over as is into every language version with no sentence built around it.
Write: value=72 unit=°F
